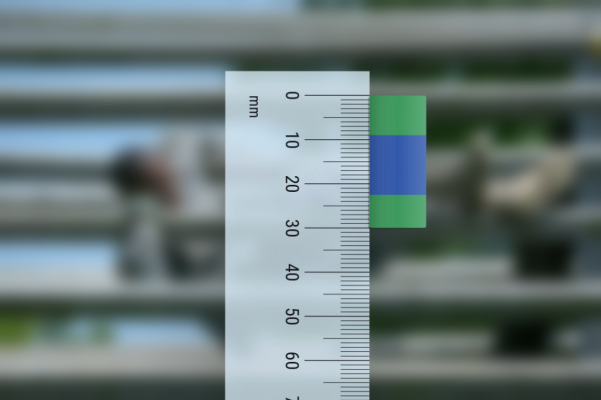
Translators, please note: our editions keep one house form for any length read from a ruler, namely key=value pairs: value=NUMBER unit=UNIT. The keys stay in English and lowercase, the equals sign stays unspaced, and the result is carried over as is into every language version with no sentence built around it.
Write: value=30 unit=mm
